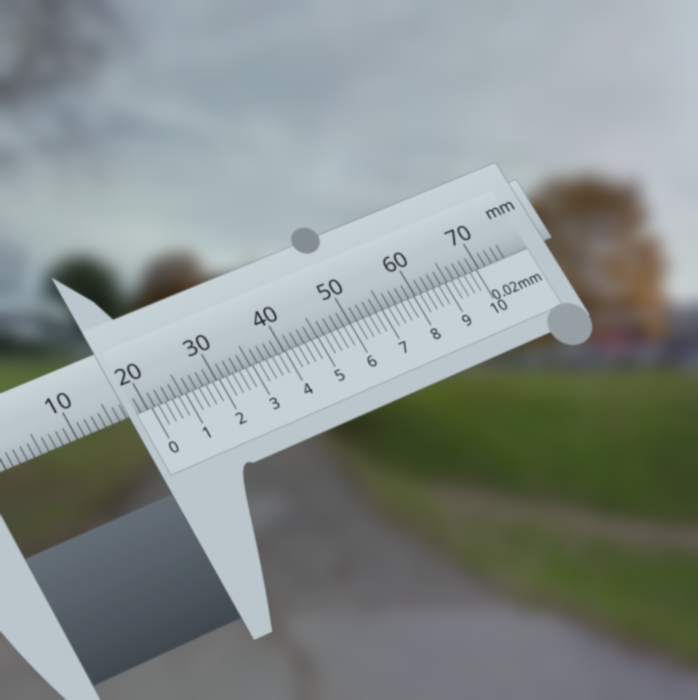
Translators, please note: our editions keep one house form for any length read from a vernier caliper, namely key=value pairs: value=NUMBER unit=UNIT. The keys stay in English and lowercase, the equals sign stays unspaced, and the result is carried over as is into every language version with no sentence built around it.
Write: value=20.6 unit=mm
